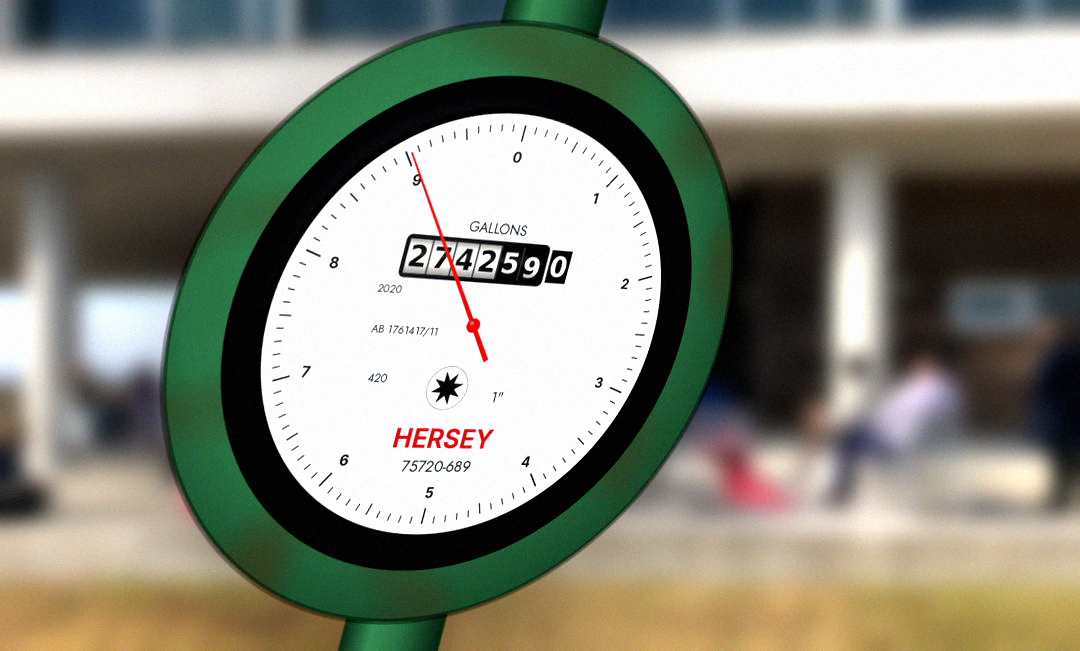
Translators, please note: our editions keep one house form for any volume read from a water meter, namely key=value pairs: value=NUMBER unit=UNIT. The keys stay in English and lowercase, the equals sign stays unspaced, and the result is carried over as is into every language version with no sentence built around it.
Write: value=2742589.0 unit=gal
